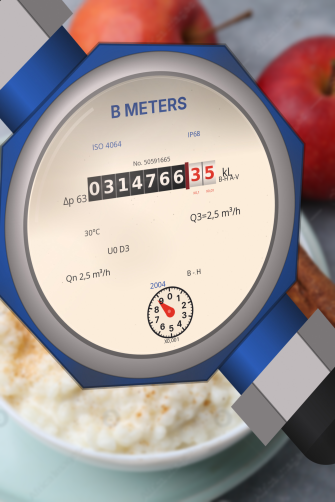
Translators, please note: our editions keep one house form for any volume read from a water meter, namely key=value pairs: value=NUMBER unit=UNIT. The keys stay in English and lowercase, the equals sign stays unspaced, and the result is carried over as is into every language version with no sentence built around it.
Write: value=314766.358 unit=kL
